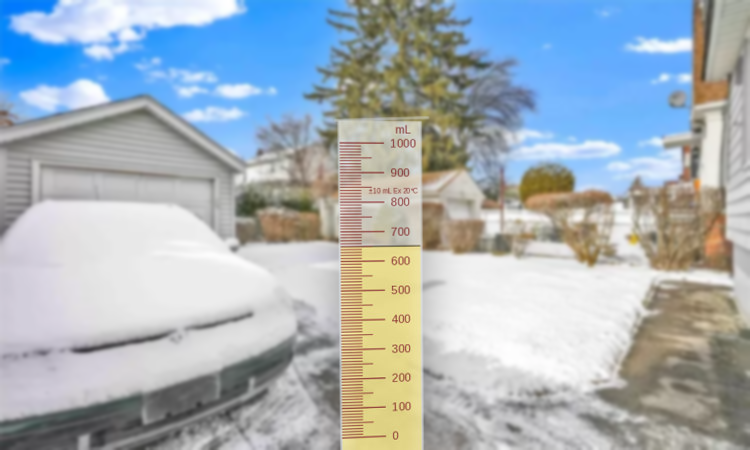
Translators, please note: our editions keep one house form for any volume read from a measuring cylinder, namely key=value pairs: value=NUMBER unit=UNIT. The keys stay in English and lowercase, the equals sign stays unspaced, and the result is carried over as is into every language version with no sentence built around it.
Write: value=650 unit=mL
